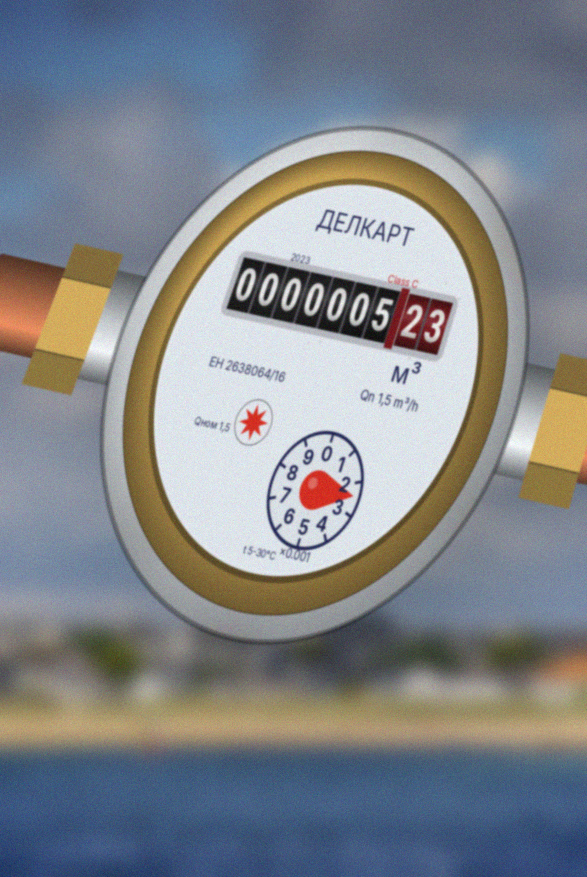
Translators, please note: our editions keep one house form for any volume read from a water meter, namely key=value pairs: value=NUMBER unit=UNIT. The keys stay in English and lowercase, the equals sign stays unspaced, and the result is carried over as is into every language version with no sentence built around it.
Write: value=5.232 unit=m³
